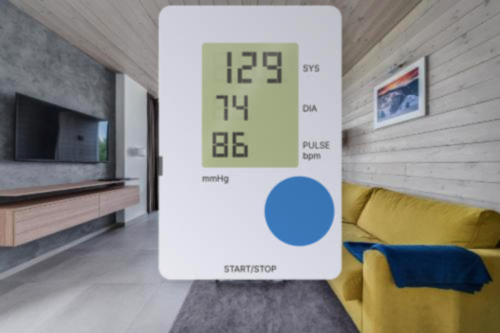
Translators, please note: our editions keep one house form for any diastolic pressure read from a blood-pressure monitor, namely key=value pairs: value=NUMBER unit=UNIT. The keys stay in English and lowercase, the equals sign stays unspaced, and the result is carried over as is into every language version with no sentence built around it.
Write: value=74 unit=mmHg
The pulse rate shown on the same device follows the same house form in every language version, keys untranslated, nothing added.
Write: value=86 unit=bpm
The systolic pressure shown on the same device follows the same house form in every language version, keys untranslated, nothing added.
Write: value=129 unit=mmHg
